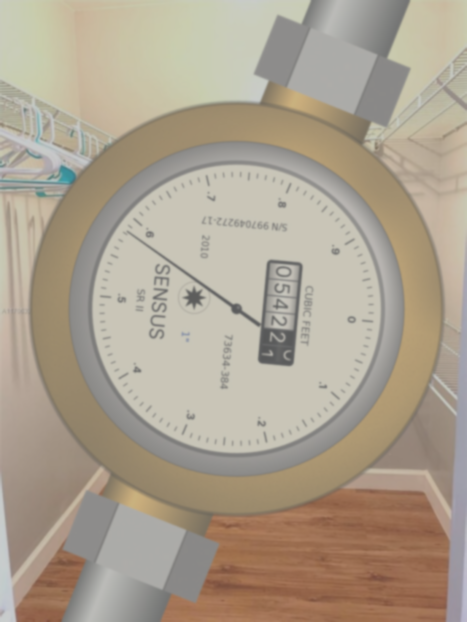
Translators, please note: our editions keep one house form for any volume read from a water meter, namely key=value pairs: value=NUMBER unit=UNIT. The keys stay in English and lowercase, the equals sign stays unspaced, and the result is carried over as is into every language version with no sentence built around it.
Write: value=54220.58 unit=ft³
